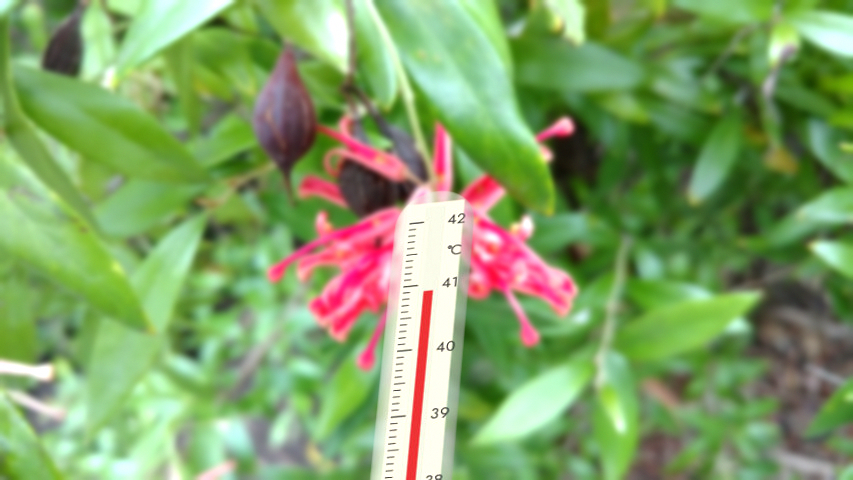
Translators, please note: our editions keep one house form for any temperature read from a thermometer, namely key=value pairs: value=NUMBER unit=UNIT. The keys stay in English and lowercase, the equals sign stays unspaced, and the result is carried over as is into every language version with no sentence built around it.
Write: value=40.9 unit=°C
